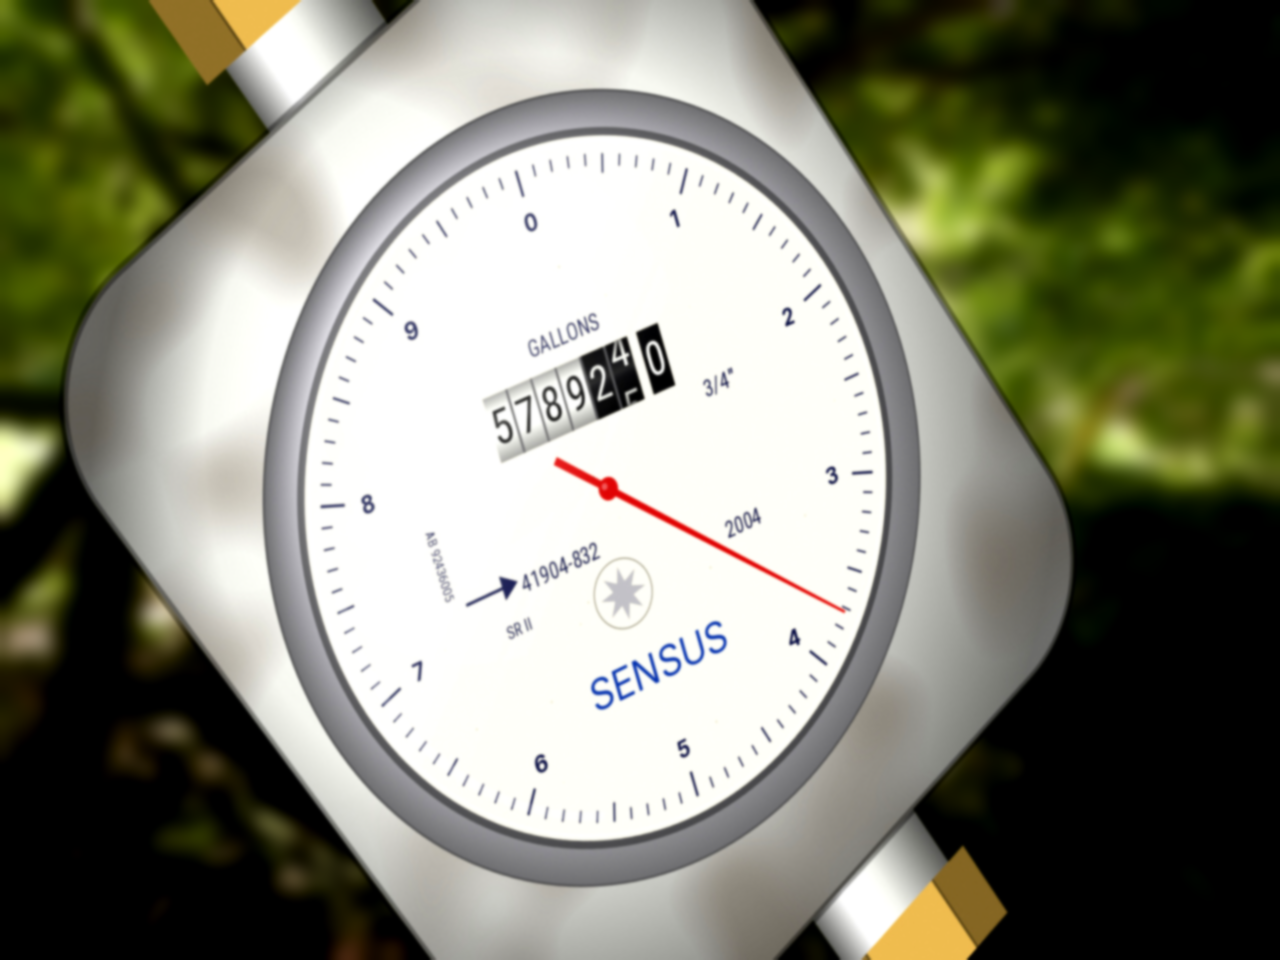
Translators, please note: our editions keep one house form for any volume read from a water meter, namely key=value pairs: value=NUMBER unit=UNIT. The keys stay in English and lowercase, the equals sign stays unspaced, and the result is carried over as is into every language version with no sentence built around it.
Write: value=5789243.7 unit=gal
